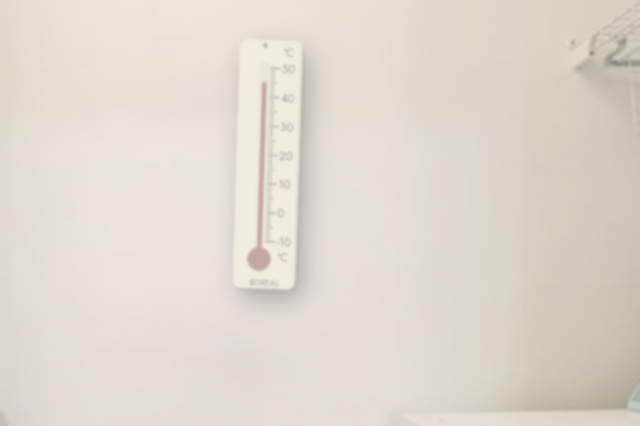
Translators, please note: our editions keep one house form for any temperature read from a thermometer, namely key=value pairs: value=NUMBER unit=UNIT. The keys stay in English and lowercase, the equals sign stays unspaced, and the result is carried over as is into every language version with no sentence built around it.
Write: value=45 unit=°C
